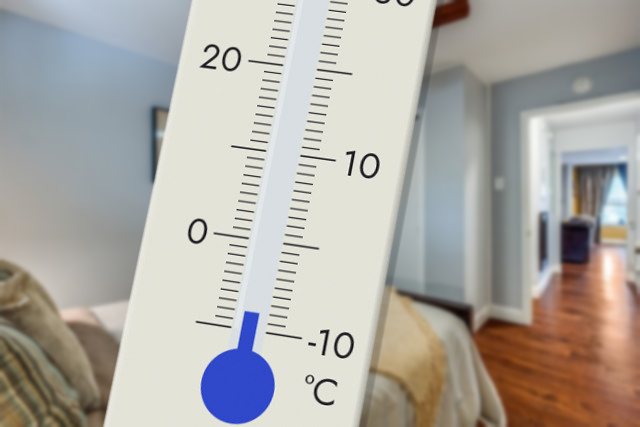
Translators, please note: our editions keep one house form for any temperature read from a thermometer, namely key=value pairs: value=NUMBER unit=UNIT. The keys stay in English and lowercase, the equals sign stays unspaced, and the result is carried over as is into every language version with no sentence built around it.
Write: value=-8 unit=°C
